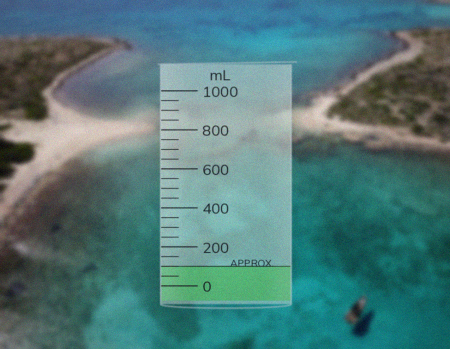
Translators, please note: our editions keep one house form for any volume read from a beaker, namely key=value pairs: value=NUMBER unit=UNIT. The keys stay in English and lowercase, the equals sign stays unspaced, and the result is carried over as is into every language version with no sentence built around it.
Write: value=100 unit=mL
